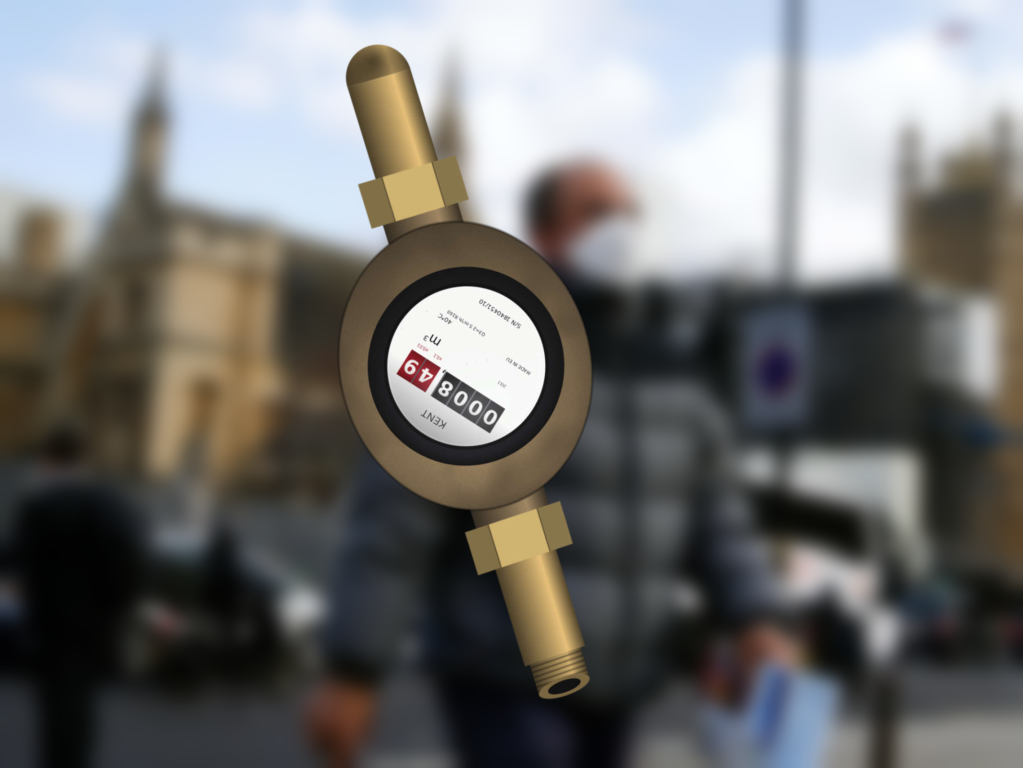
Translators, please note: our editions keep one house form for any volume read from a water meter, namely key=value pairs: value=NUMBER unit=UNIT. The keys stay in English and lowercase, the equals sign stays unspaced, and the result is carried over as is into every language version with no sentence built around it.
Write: value=8.49 unit=m³
